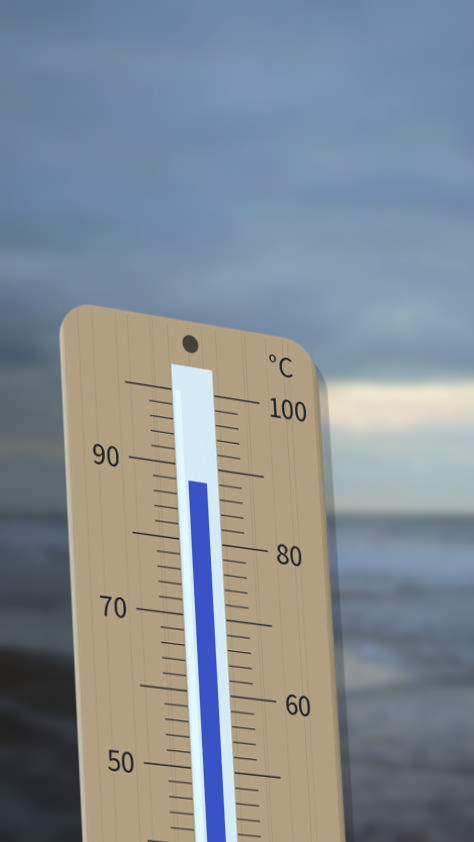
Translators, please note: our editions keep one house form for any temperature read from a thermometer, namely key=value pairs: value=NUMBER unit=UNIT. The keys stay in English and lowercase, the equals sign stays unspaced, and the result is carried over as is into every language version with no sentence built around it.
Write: value=88 unit=°C
